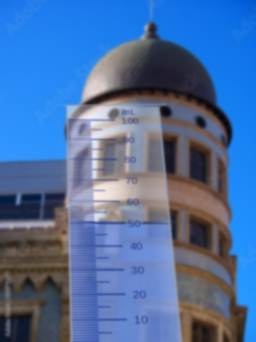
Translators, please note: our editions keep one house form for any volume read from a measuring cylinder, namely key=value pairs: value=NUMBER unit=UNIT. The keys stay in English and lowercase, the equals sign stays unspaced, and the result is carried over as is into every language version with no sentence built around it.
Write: value=50 unit=mL
